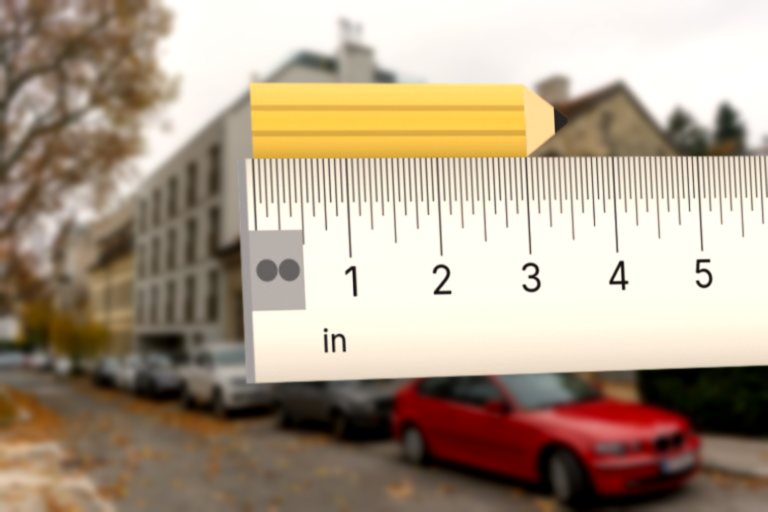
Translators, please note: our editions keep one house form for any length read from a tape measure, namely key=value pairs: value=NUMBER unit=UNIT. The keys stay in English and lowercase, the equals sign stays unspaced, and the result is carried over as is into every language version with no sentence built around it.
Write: value=3.5 unit=in
